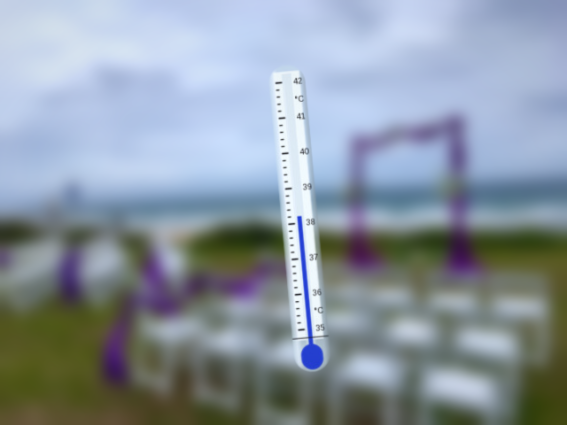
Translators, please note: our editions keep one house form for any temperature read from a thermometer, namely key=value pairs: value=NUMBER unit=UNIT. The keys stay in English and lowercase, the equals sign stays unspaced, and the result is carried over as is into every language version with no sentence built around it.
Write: value=38.2 unit=°C
